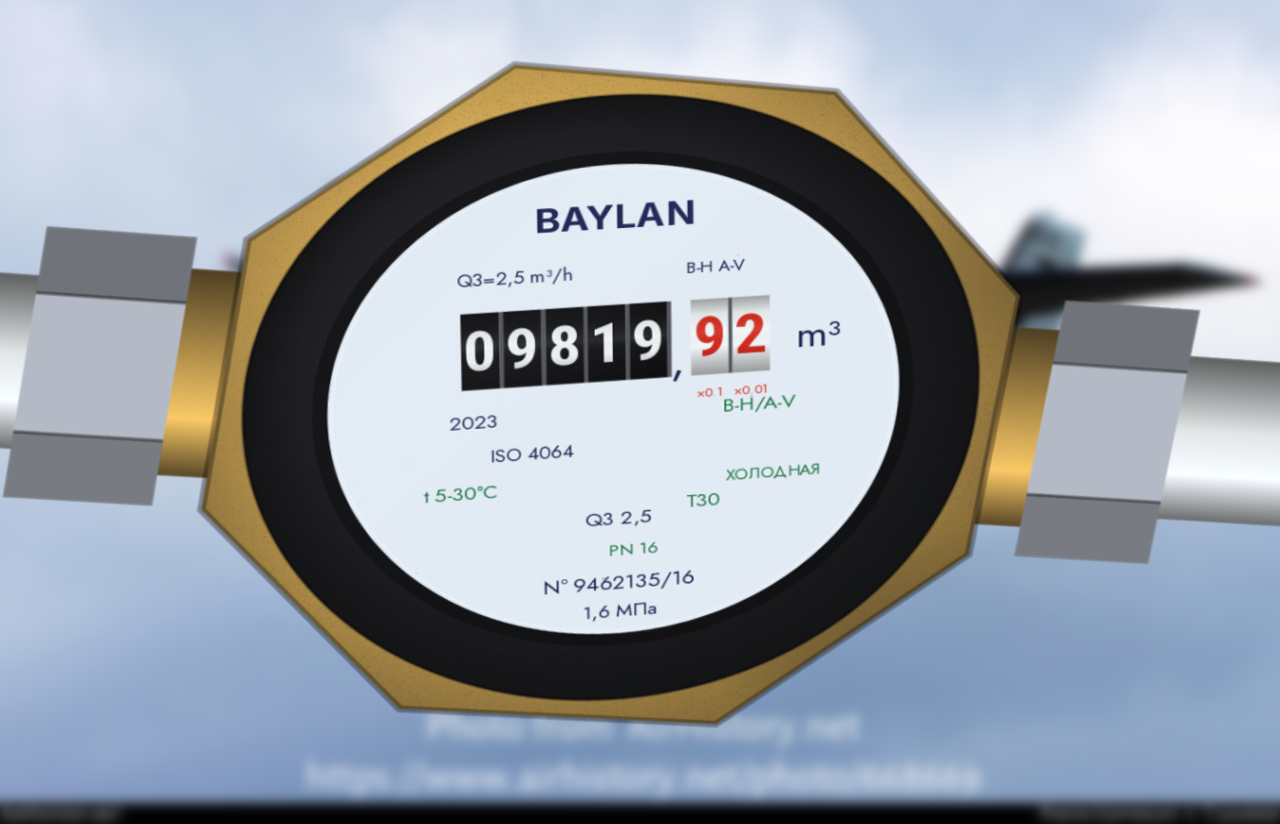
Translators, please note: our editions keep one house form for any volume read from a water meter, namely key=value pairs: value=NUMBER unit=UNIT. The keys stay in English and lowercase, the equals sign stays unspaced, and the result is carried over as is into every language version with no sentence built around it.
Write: value=9819.92 unit=m³
